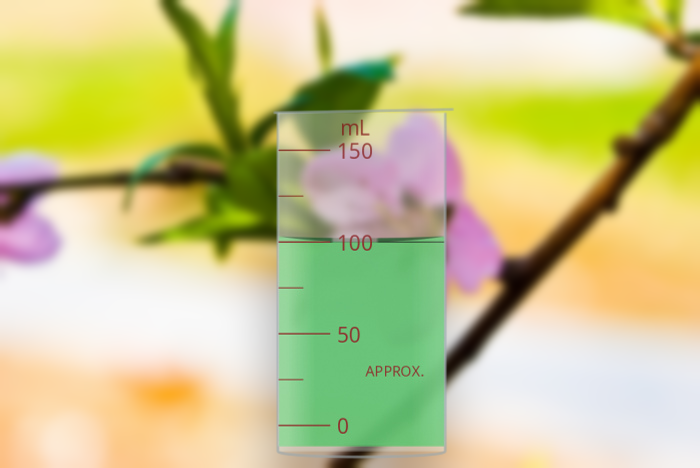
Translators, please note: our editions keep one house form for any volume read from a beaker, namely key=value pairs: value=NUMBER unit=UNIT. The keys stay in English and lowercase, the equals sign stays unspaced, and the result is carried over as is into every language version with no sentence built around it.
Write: value=100 unit=mL
